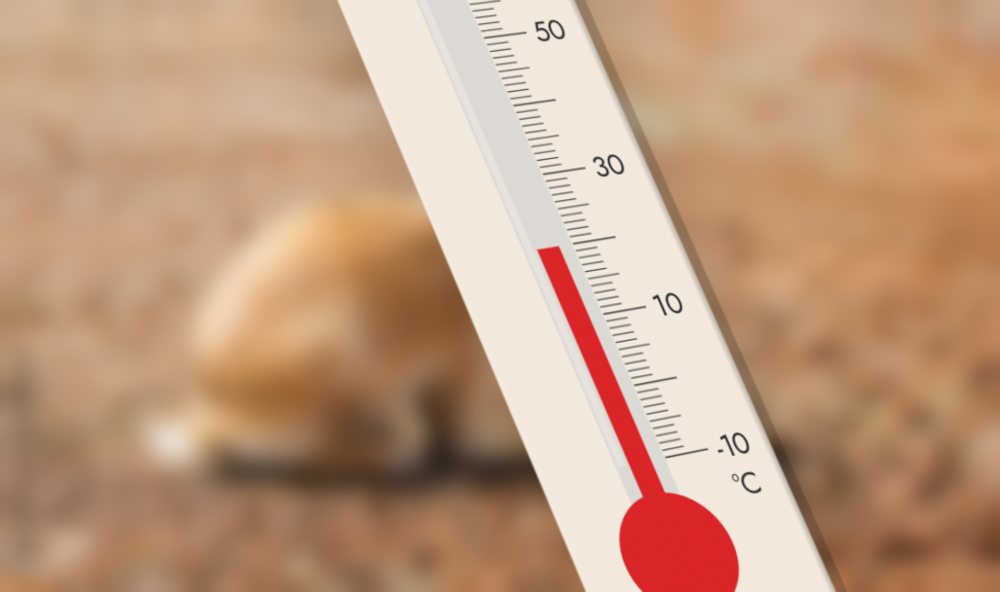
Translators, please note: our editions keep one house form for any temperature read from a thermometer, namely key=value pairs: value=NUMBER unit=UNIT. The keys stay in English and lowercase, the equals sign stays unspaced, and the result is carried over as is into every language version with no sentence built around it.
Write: value=20 unit=°C
